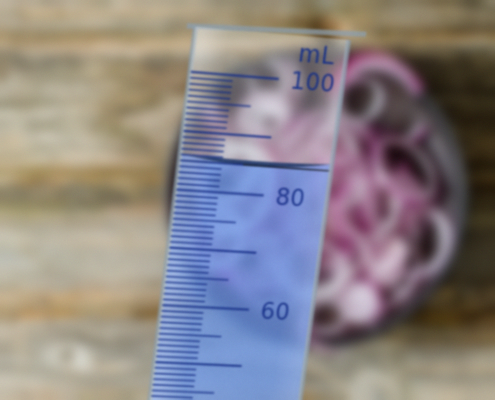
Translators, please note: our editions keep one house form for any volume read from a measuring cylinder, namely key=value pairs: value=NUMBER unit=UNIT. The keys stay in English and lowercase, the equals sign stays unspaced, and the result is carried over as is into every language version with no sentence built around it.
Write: value=85 unit=mL
